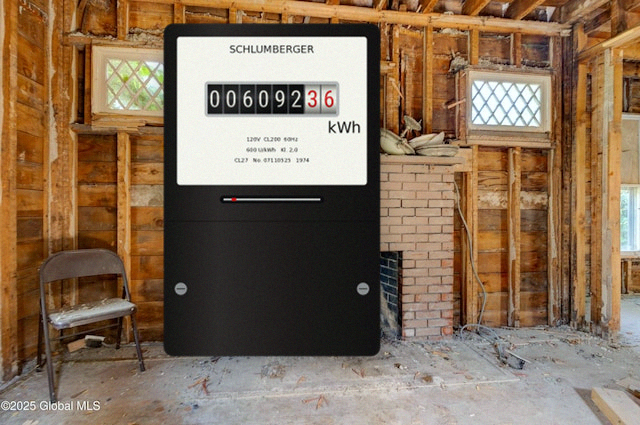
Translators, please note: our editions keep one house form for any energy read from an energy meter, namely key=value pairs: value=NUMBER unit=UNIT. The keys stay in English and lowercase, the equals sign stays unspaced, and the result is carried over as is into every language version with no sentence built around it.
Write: value=6092.36 unit=kWh
